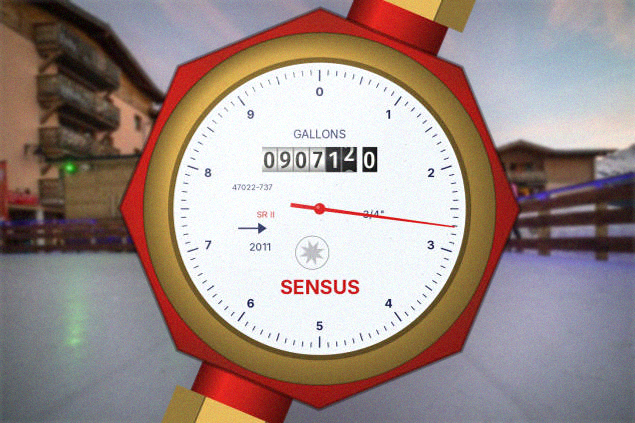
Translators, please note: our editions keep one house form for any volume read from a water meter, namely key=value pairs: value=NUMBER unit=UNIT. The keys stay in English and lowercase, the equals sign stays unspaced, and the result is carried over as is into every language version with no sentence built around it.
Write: value=907122.7 unit=gal
